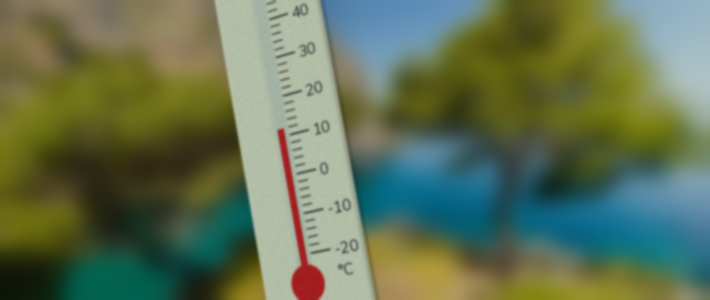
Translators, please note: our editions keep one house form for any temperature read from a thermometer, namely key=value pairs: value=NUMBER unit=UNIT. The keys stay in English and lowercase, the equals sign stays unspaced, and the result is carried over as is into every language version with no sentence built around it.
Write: value=12 unit=°C
